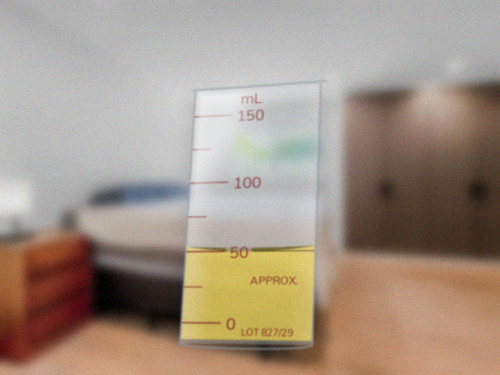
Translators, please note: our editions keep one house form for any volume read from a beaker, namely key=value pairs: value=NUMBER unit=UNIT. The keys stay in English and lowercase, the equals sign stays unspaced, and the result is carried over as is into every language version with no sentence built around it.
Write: value=50 unit=mL
